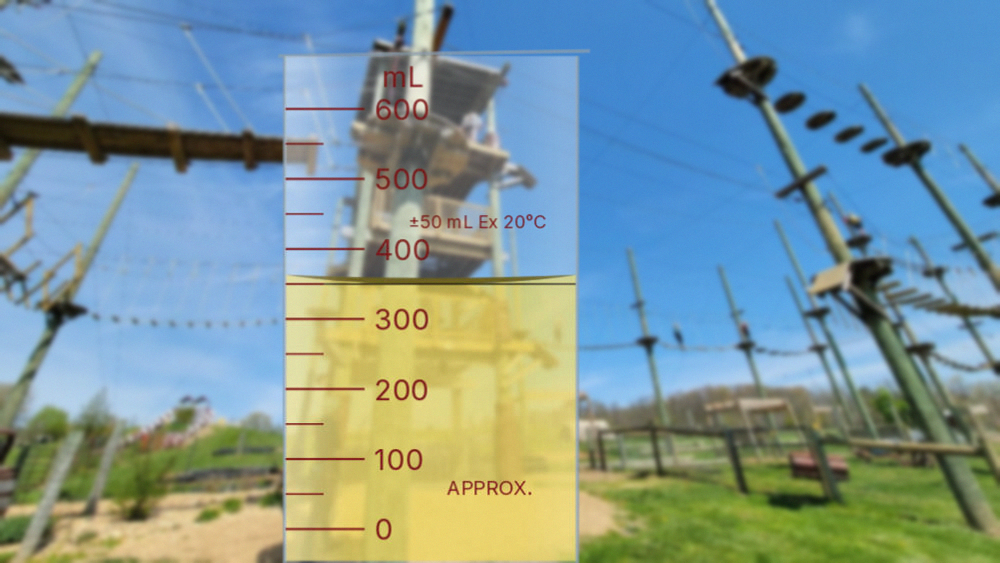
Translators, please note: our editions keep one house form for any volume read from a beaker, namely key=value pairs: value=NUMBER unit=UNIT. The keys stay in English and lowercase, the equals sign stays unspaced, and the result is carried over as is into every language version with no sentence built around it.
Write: value=350 unit=mL
